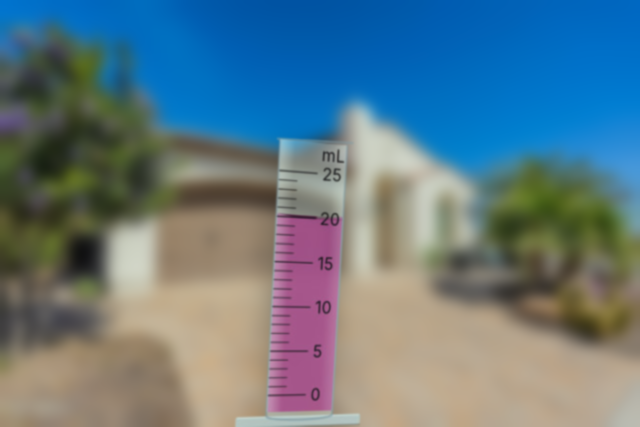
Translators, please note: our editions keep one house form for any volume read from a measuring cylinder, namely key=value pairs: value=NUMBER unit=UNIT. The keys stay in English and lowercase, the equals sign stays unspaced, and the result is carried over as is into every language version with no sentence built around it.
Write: value=20 unit=mL
